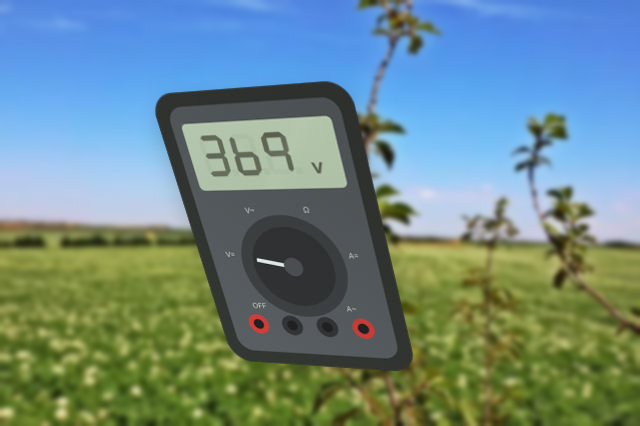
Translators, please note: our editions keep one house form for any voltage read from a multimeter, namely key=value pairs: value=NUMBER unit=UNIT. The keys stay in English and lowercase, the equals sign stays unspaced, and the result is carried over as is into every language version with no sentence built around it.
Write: value=369 unit=V
